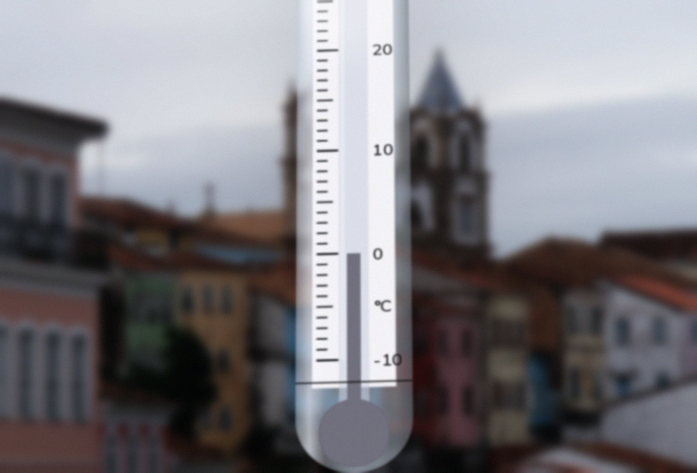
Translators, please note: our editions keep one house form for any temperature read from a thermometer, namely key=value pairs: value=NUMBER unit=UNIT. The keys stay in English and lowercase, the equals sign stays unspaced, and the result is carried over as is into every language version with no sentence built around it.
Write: value=0 unit=°C
